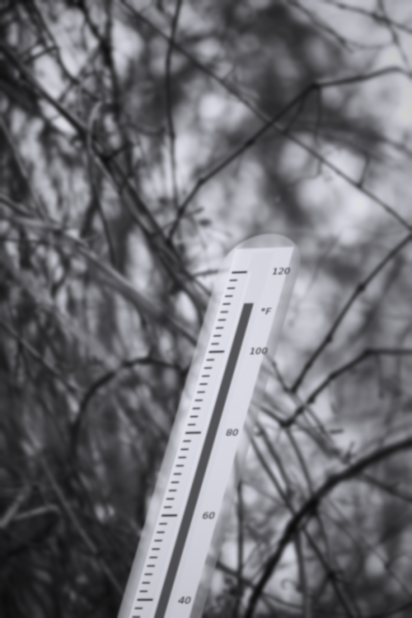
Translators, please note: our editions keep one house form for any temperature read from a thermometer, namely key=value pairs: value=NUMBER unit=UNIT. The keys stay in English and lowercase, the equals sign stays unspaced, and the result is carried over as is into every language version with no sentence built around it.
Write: value=112 unit=°F
